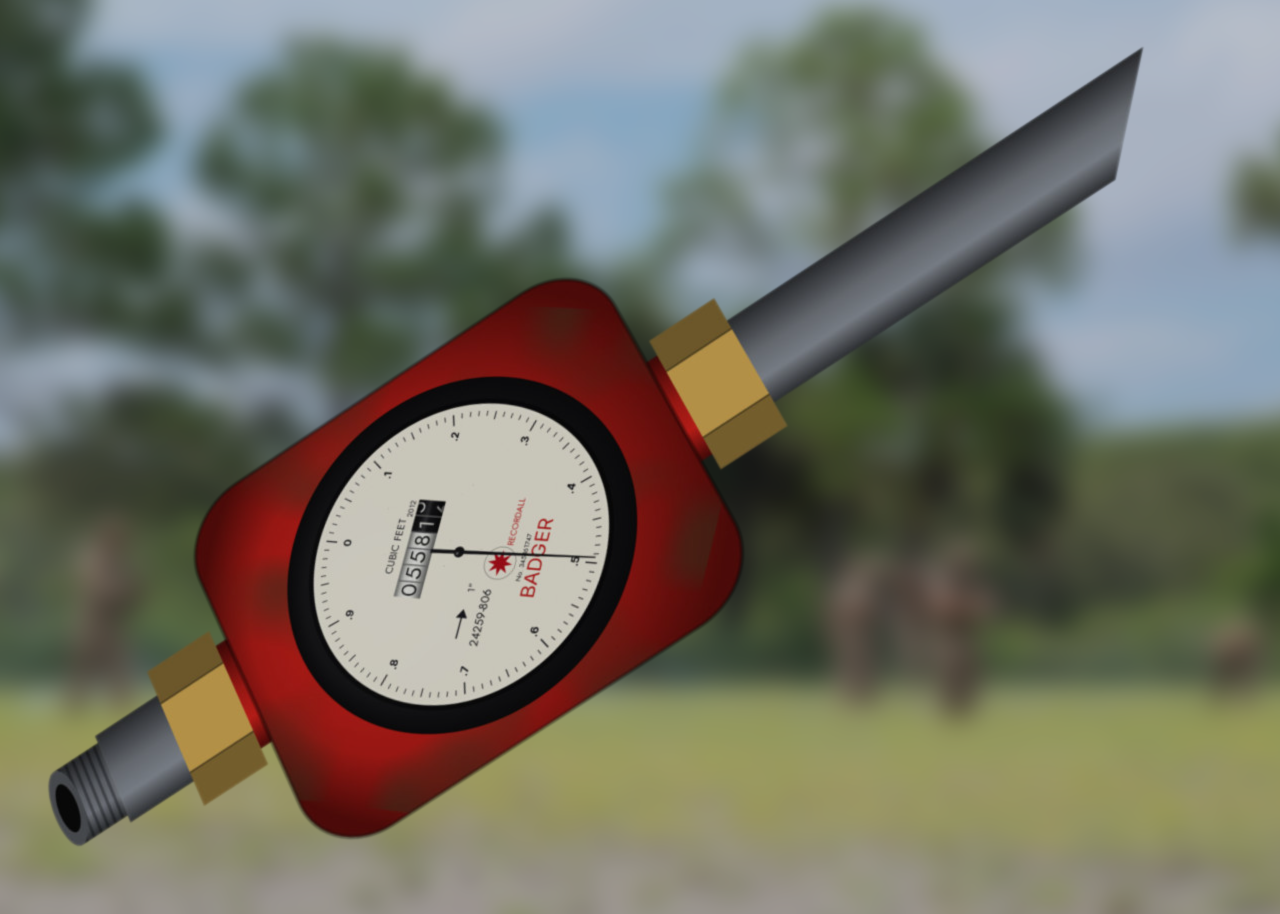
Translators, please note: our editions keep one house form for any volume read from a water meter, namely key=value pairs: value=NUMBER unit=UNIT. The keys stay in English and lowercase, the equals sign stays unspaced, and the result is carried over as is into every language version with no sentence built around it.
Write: value=55815.49 unit=ft³
